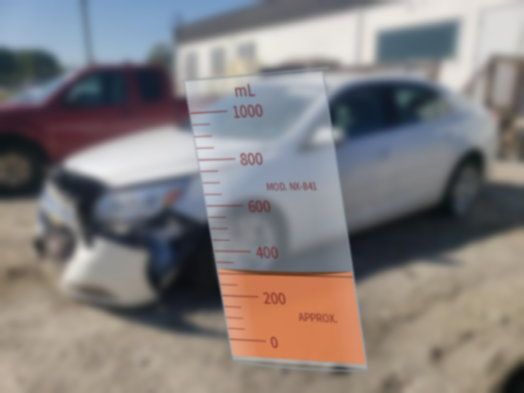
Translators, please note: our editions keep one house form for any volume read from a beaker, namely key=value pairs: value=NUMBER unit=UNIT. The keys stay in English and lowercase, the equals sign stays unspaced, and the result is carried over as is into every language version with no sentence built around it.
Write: value=300 unit=mL
